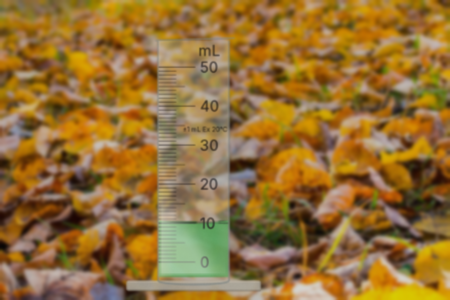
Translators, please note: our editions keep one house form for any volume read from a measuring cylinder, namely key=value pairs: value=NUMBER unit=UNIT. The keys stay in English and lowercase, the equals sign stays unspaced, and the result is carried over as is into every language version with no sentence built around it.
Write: value=10 unit=mL
